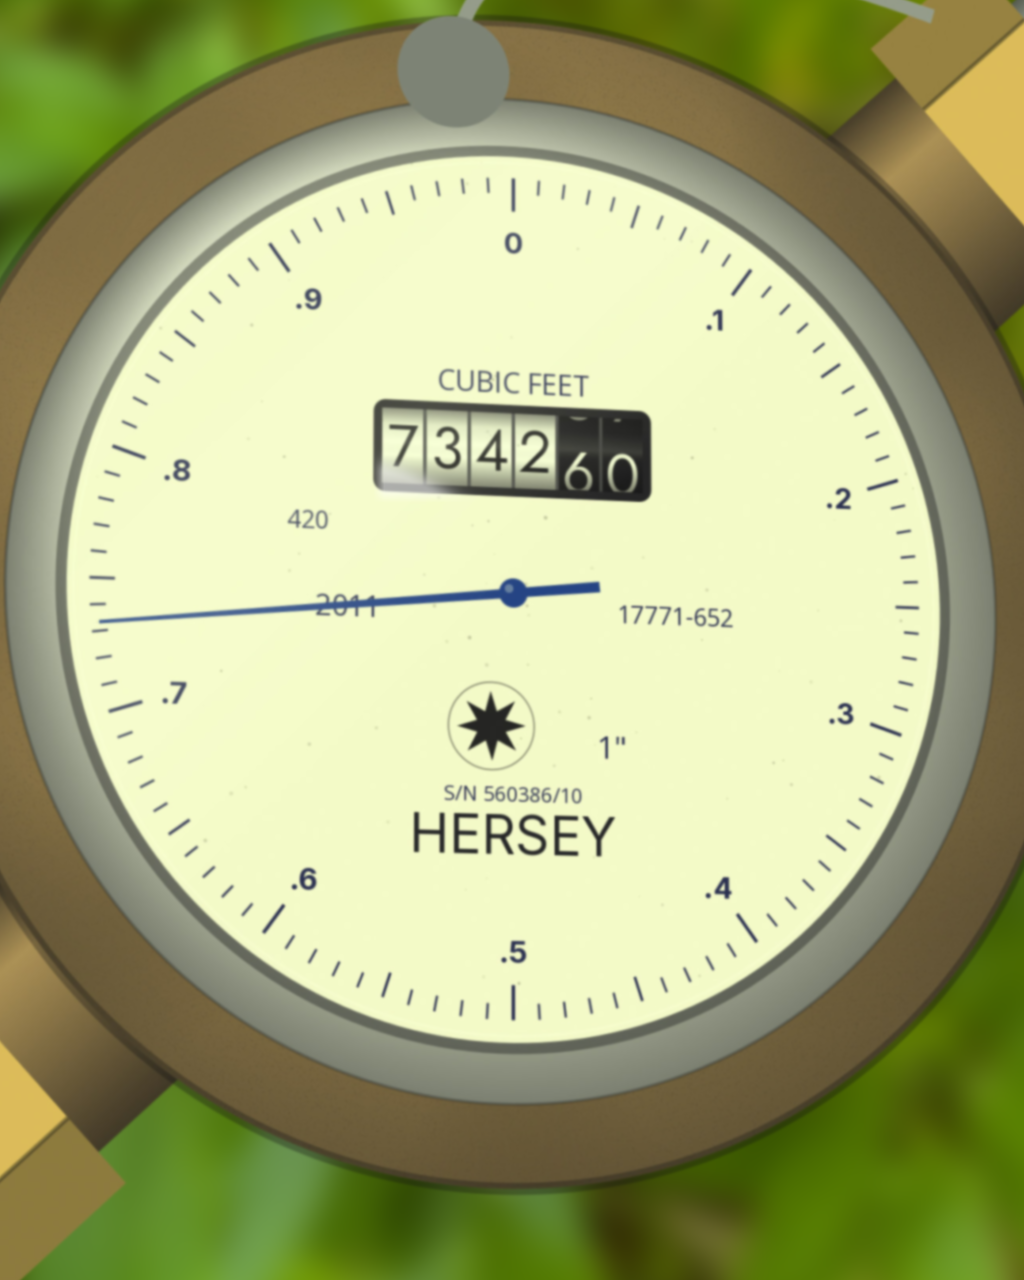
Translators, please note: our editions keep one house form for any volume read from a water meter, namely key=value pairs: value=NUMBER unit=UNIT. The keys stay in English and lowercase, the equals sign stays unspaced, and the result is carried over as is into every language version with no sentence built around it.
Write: value=734259.73 unit=ft³
